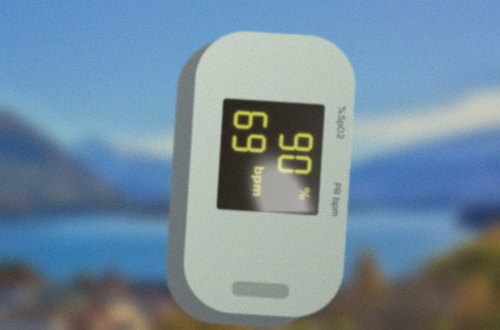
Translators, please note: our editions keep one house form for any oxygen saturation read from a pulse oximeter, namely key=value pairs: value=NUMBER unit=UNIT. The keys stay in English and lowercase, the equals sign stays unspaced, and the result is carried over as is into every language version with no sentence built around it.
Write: value=90 unit=%
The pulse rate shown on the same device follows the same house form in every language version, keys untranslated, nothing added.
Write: value=69 unit=bpm
